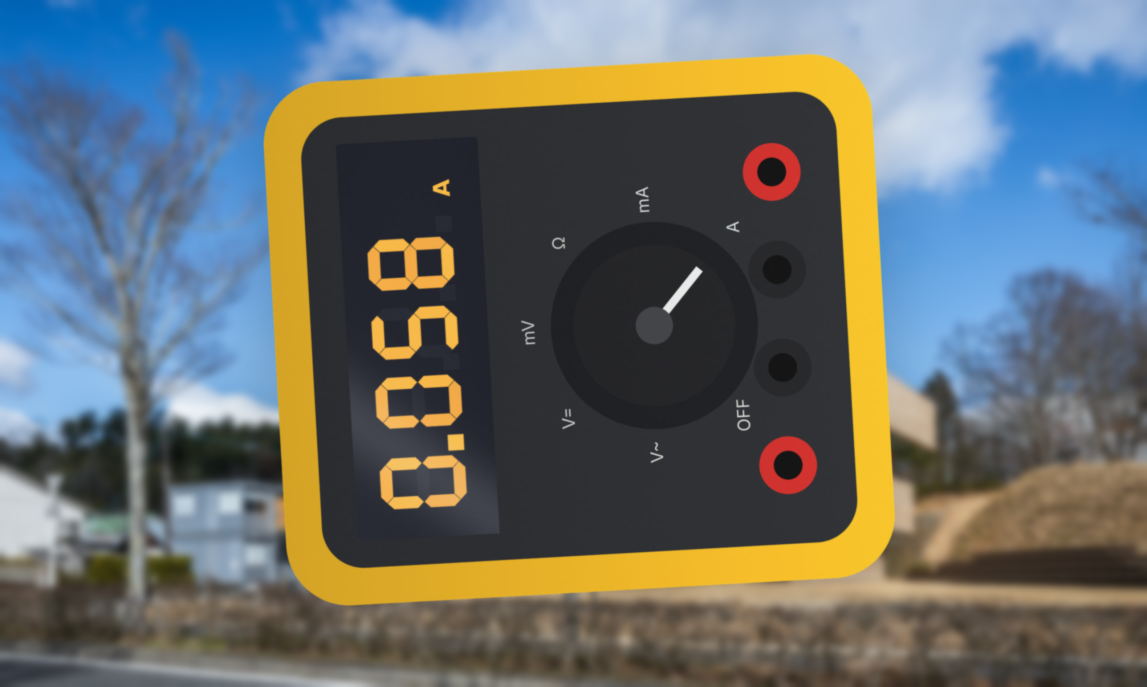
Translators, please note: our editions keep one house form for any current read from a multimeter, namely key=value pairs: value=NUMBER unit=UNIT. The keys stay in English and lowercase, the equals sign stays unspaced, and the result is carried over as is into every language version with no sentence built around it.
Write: value=0.058 unit=A
